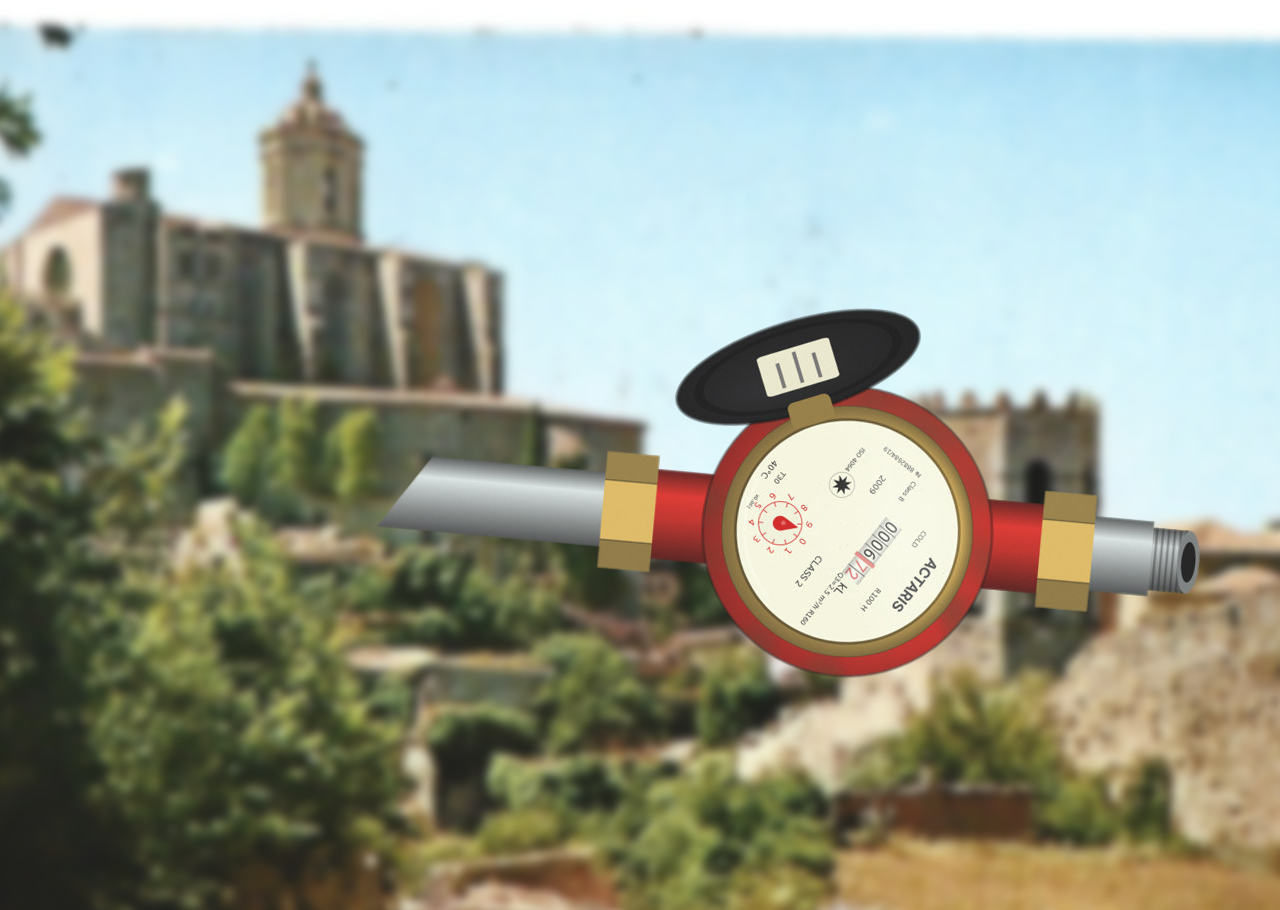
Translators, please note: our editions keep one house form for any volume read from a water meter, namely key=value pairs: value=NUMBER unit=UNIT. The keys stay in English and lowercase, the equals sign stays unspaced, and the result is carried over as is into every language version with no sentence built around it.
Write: value=6.719 unit=kL
